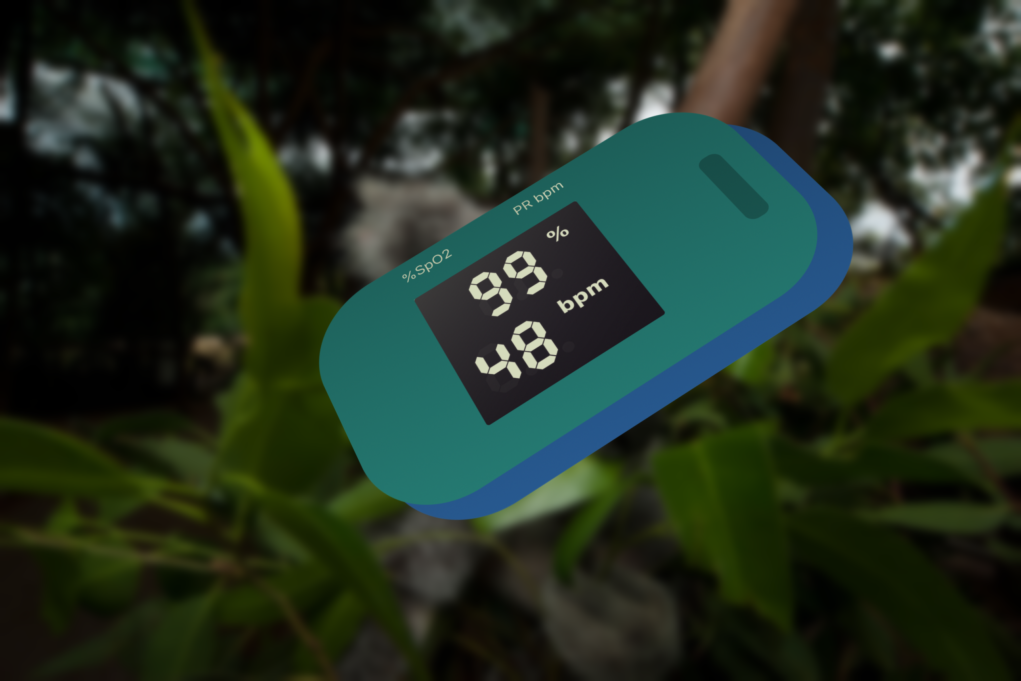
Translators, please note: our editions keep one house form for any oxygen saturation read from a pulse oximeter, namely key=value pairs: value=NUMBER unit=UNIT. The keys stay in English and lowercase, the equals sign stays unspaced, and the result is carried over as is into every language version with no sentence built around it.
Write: value=99 unit=%
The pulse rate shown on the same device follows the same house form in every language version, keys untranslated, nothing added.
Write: value=48 unit=bpm
